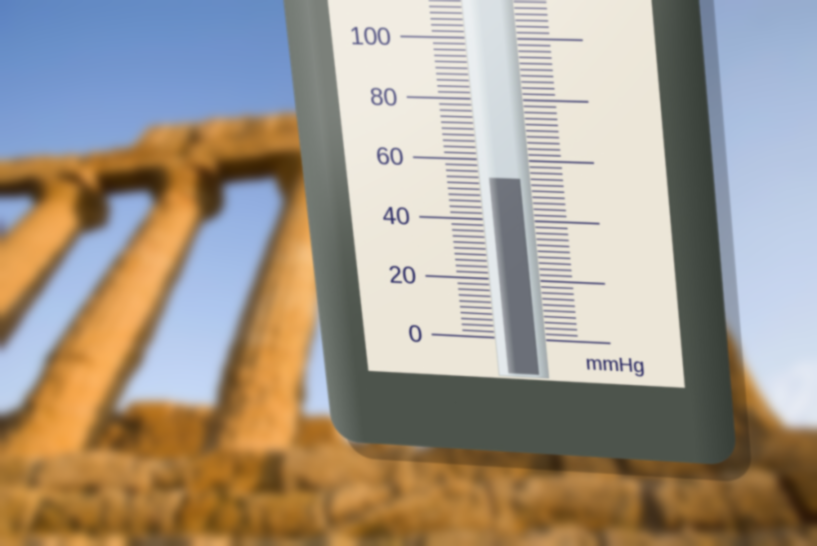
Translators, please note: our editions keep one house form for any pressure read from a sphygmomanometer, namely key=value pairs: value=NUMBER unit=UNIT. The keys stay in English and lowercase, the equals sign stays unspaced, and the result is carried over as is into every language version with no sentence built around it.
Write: value=54 unit=mmHg
